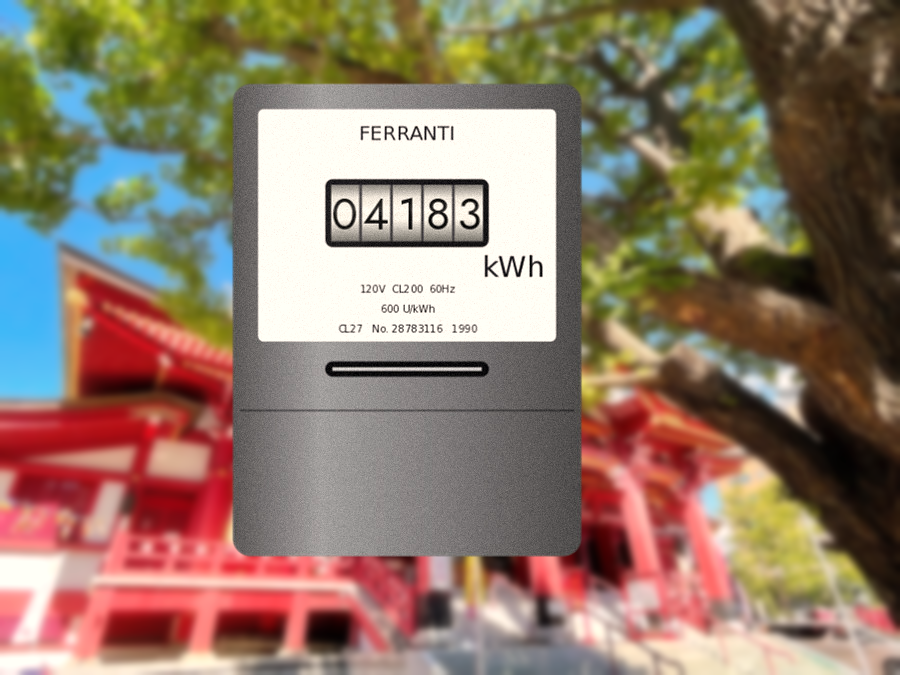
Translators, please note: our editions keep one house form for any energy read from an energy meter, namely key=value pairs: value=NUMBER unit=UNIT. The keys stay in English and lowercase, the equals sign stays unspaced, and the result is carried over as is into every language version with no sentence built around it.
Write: value=4183 unit=kWh
